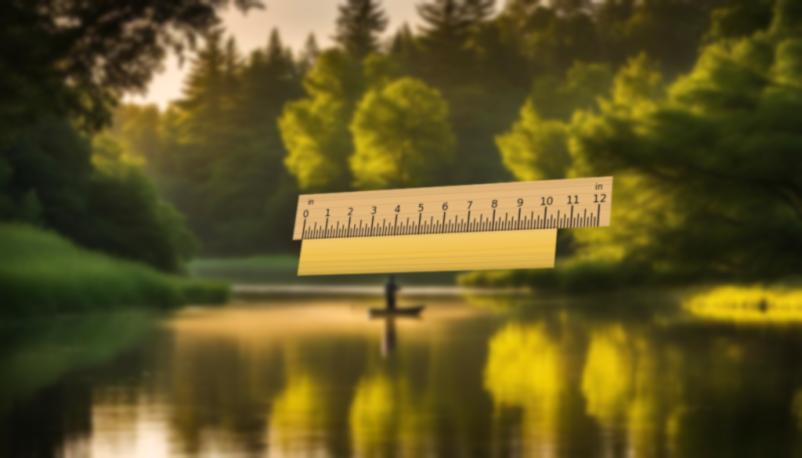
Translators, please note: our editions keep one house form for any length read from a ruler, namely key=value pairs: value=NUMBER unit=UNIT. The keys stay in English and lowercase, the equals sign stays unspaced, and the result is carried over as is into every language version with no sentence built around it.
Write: value=10.5 unit=in
